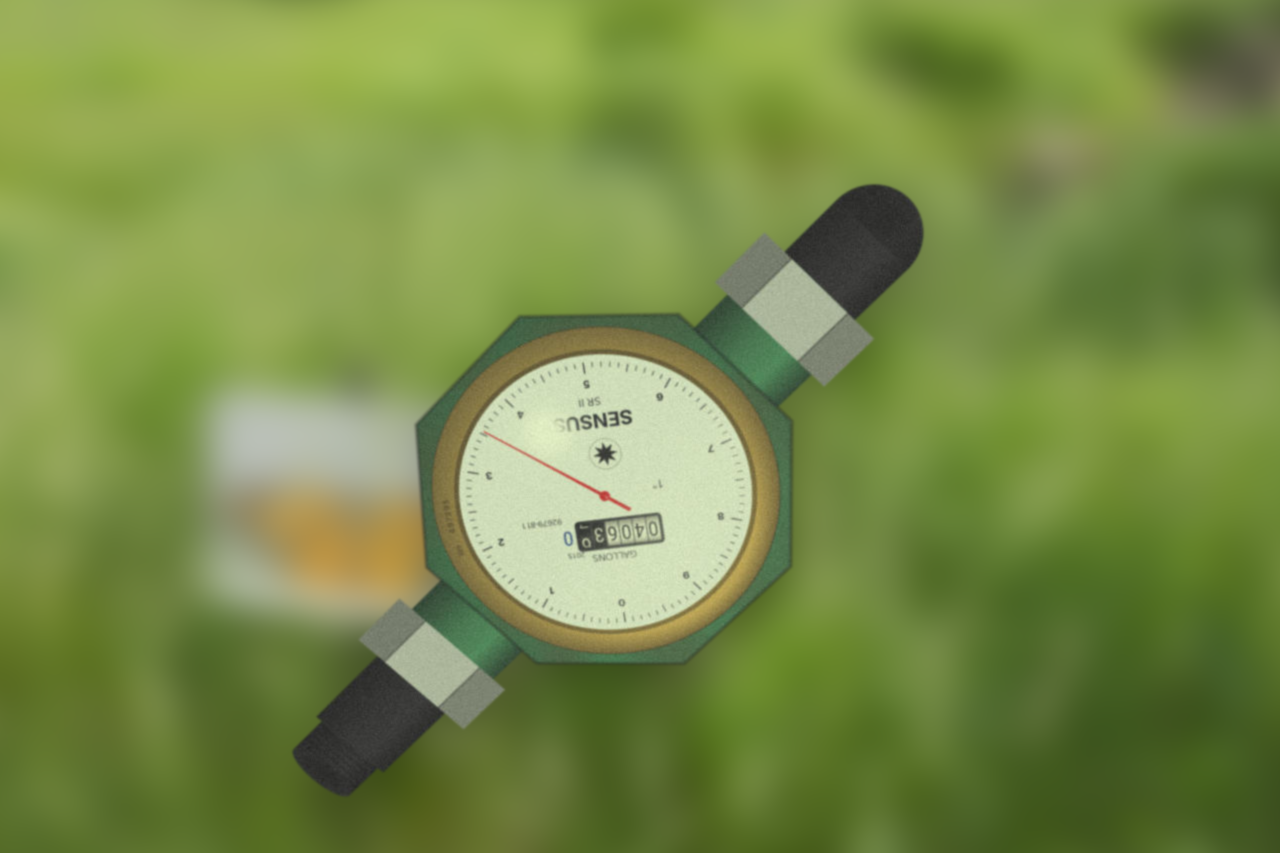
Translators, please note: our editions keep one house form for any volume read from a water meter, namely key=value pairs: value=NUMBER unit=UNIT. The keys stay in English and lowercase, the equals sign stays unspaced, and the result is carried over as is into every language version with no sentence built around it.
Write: value=406363.5 unit=gal
